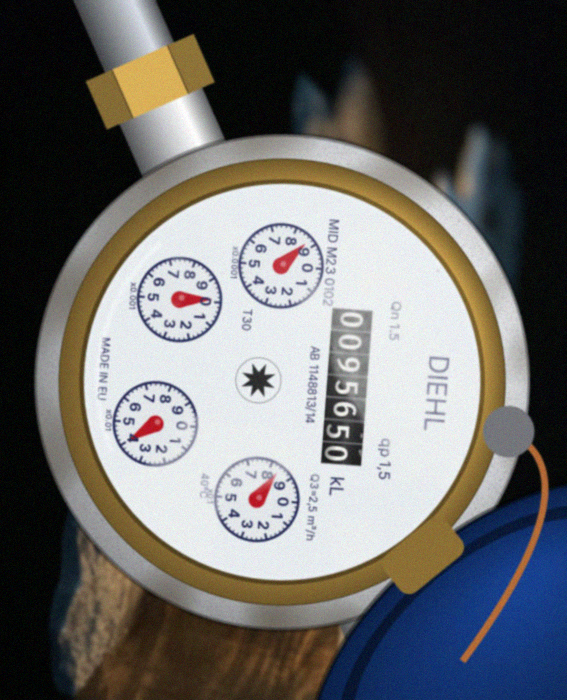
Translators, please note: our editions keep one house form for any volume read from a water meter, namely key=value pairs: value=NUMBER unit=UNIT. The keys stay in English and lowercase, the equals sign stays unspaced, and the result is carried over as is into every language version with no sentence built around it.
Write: value=95649.8398 unit=kL
